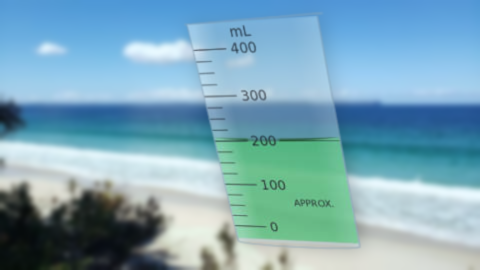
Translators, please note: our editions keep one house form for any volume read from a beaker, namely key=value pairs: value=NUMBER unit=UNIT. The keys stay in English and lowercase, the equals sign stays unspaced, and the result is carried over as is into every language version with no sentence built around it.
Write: value=200 unit=mL
